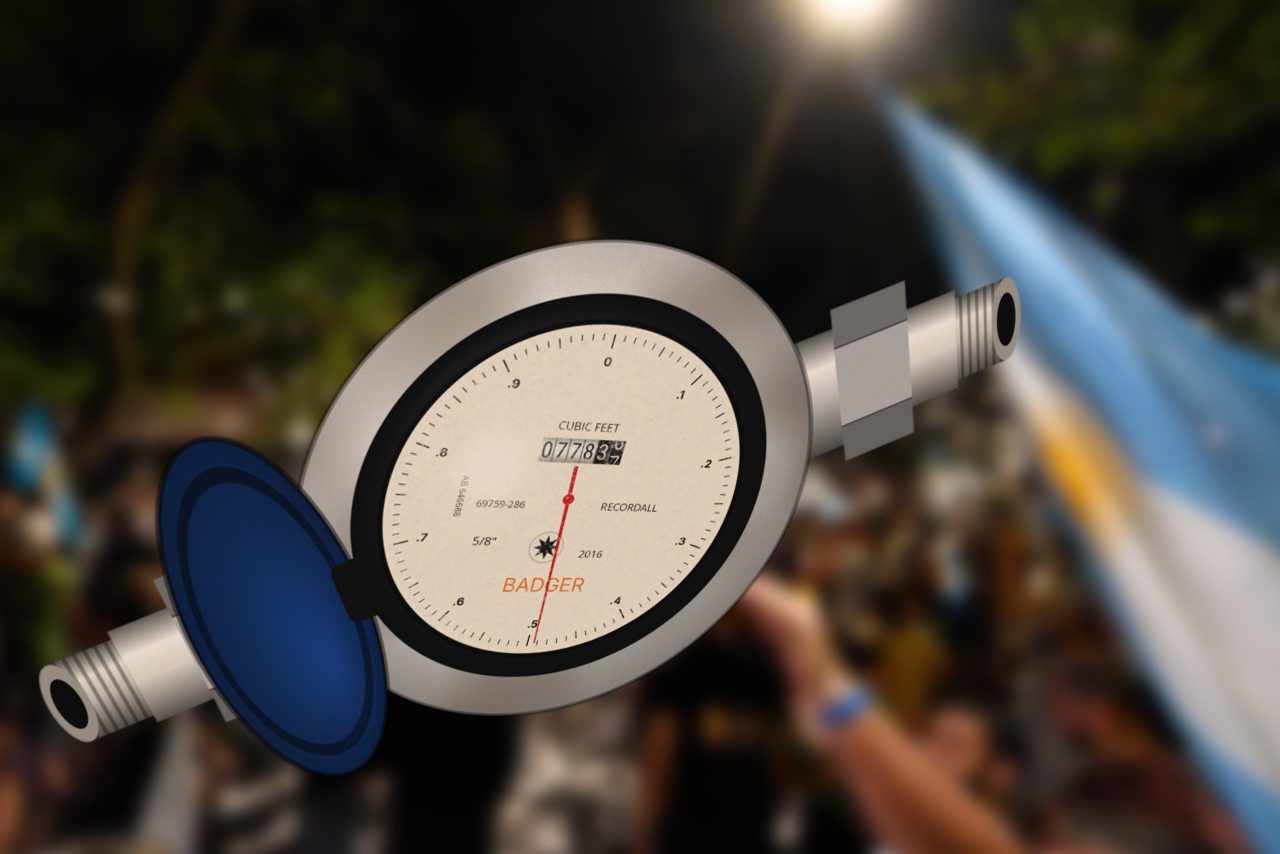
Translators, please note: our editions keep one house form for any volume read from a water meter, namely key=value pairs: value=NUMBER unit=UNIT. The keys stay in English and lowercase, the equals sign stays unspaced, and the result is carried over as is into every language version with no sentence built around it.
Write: value=77836.49 unit=ft³
